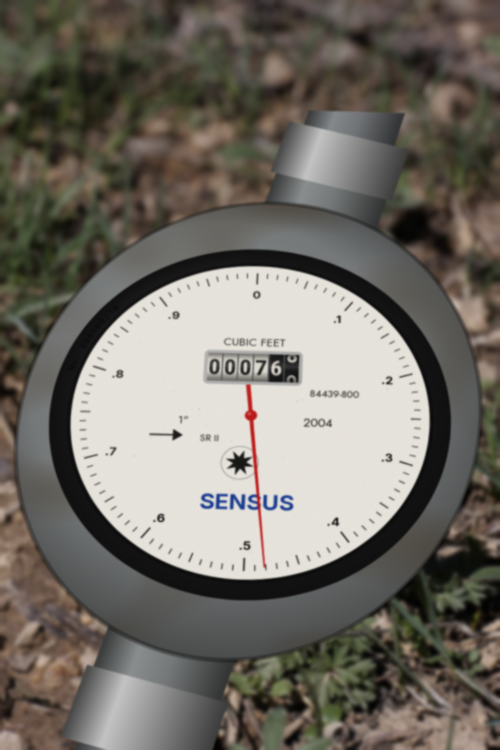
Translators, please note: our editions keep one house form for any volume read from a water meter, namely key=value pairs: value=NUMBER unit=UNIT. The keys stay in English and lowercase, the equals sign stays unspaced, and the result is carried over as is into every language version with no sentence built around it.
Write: value=768.48 unit=ft³
